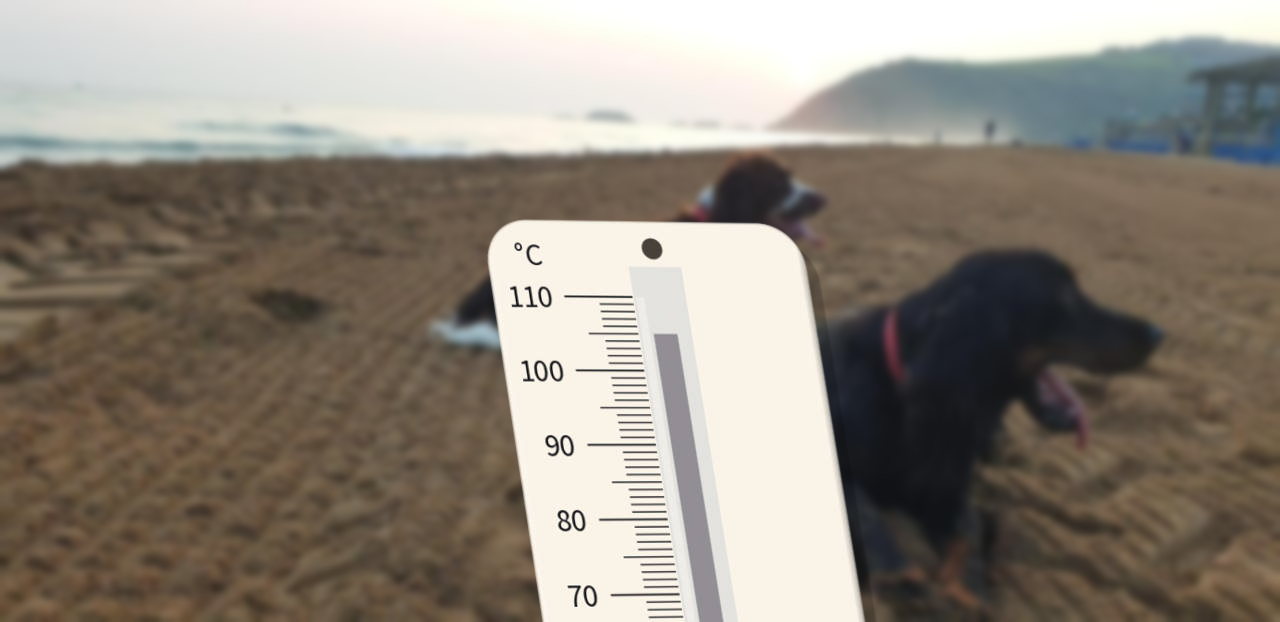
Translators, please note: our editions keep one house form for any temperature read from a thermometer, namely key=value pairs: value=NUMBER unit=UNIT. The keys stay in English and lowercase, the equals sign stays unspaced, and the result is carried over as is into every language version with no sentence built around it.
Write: value=105 unit=°C
